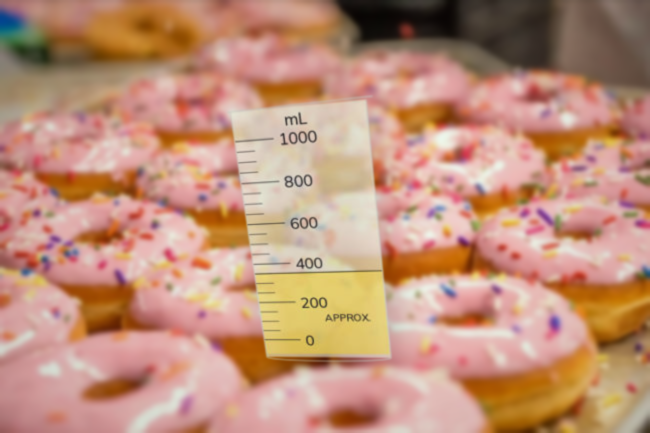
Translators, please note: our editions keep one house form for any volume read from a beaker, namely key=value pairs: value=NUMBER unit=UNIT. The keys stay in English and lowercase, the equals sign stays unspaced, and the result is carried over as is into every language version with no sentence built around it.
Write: value=350 unit=mL
